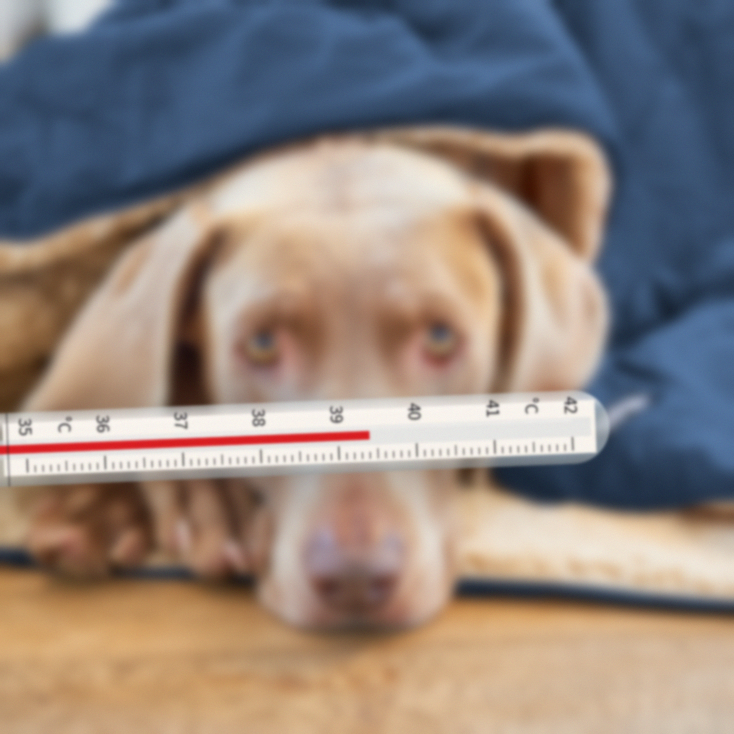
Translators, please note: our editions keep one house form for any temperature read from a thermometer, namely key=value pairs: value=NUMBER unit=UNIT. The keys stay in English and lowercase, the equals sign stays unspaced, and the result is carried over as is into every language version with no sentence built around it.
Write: value=39.4 unit=°C
